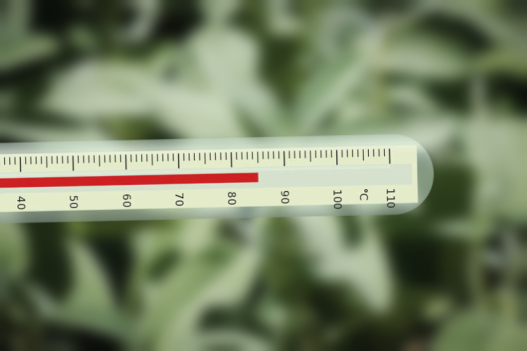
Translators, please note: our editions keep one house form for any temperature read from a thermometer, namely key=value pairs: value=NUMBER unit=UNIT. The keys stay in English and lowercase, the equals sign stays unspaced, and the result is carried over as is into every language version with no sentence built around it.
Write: value=85 unit=°C
